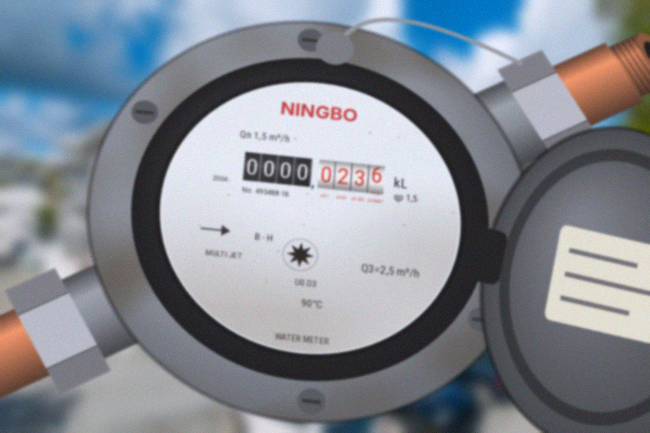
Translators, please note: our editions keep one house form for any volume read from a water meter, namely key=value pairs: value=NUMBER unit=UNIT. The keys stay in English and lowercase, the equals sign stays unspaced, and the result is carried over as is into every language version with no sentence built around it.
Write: value=0.0236 unit=kL
